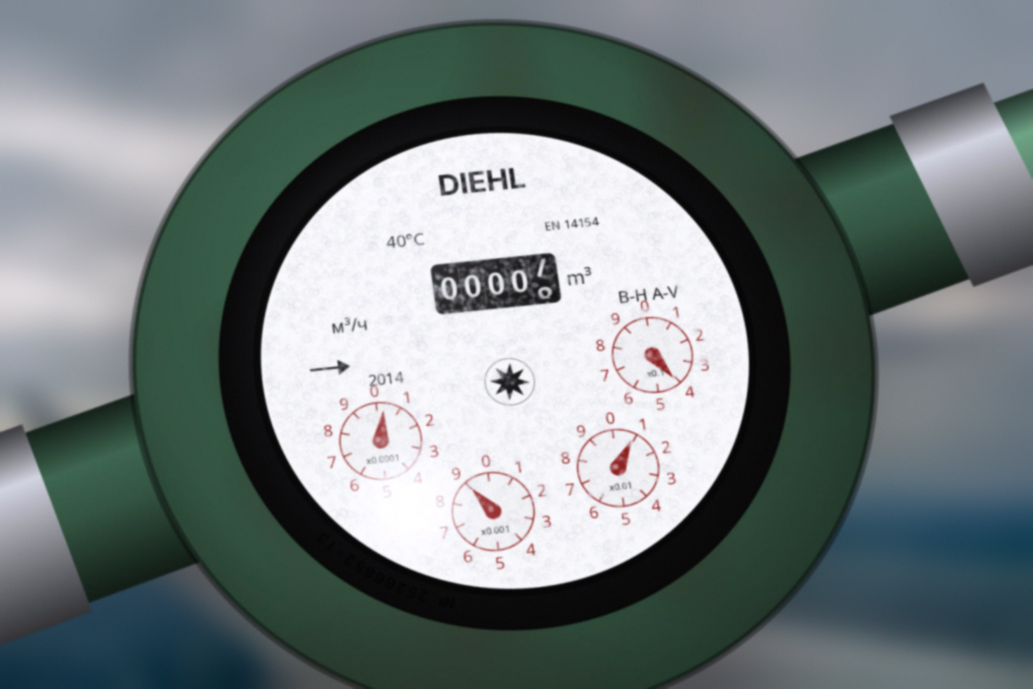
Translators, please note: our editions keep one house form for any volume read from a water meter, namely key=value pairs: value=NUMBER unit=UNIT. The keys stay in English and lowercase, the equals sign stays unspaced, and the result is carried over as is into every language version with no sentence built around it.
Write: value=7.4090 unit=m³
